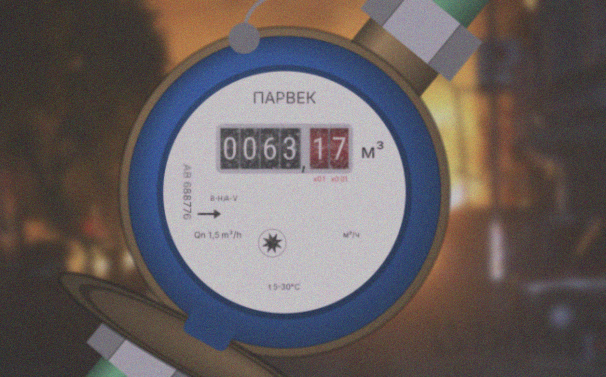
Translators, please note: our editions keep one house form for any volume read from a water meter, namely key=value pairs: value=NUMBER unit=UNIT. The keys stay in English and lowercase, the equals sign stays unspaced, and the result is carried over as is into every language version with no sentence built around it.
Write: value=63.17 unit=m³
